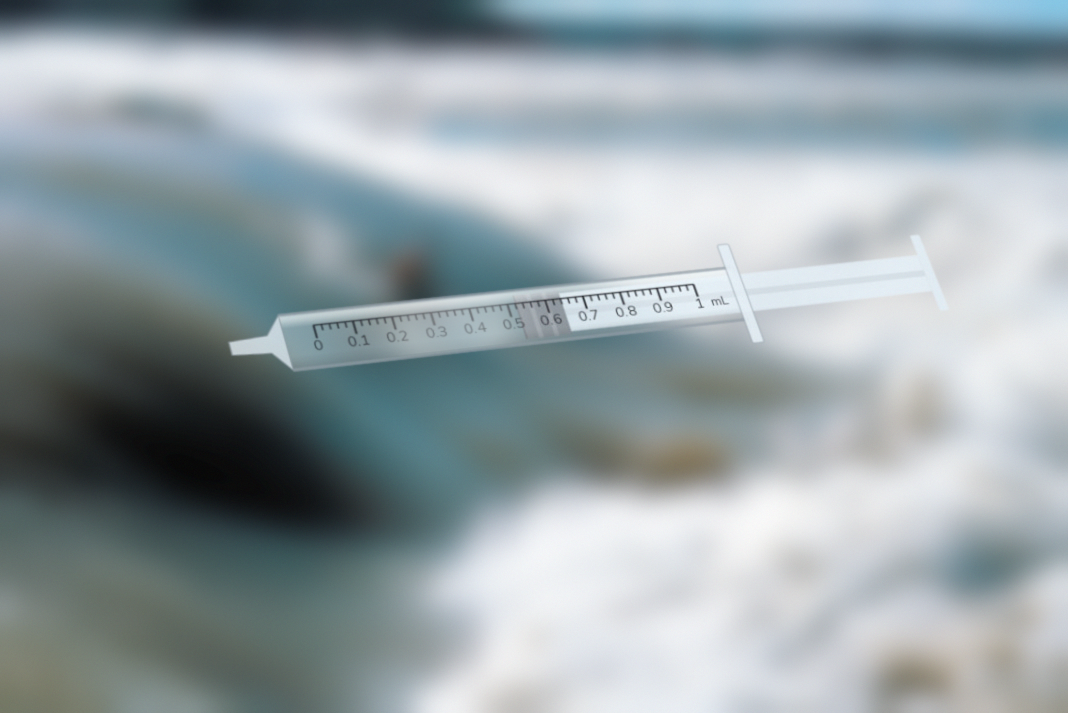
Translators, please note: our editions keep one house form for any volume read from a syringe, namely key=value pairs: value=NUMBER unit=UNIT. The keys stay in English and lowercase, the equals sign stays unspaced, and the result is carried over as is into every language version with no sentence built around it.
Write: value=0.52 unit=mL
